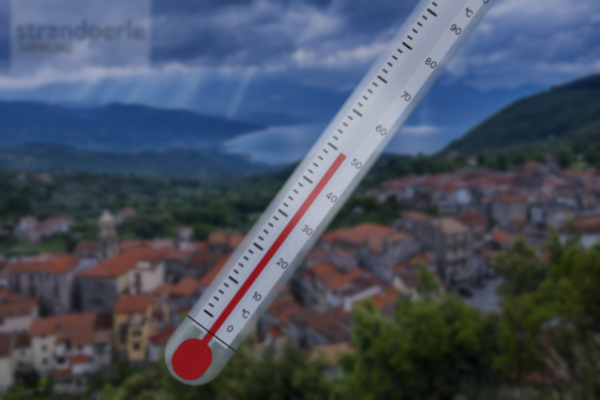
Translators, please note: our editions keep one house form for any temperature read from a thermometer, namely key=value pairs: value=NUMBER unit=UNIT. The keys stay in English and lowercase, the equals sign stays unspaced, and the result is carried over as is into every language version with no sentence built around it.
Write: value=50 unit=°C
